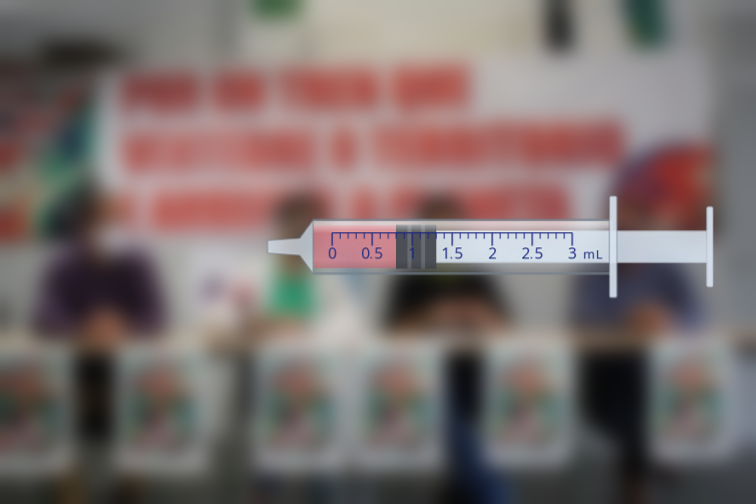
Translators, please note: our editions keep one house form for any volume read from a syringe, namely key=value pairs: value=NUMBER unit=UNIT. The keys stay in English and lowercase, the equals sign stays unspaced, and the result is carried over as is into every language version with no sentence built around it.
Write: value=0.8 unit=mL
